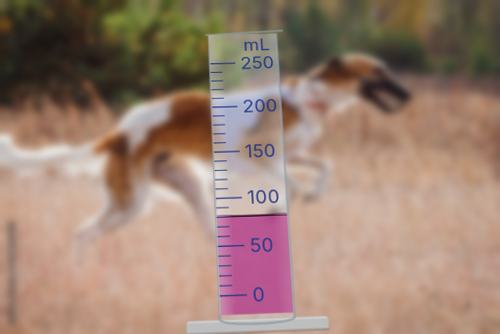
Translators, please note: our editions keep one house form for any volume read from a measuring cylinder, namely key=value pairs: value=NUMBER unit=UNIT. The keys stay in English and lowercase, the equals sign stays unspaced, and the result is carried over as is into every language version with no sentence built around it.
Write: value=80 unit=mL
